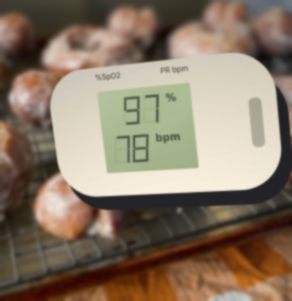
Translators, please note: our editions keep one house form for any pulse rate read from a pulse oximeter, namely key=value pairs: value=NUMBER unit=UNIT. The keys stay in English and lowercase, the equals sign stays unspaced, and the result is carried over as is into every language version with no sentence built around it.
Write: value=78 unit=bpm
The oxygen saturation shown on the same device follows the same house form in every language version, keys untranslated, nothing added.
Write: value=97 unit=%
